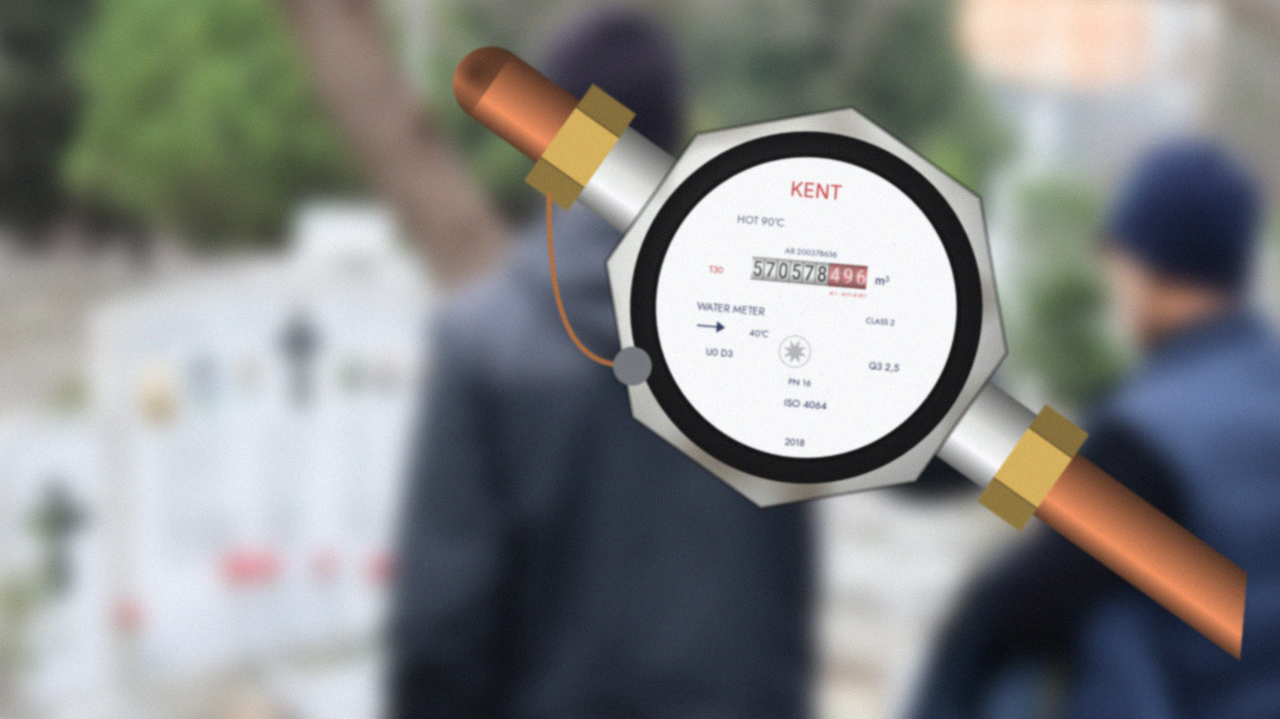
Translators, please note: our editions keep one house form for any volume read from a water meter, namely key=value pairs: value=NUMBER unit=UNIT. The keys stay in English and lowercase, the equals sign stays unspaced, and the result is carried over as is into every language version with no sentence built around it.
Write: value=570578.496 unit=m³
